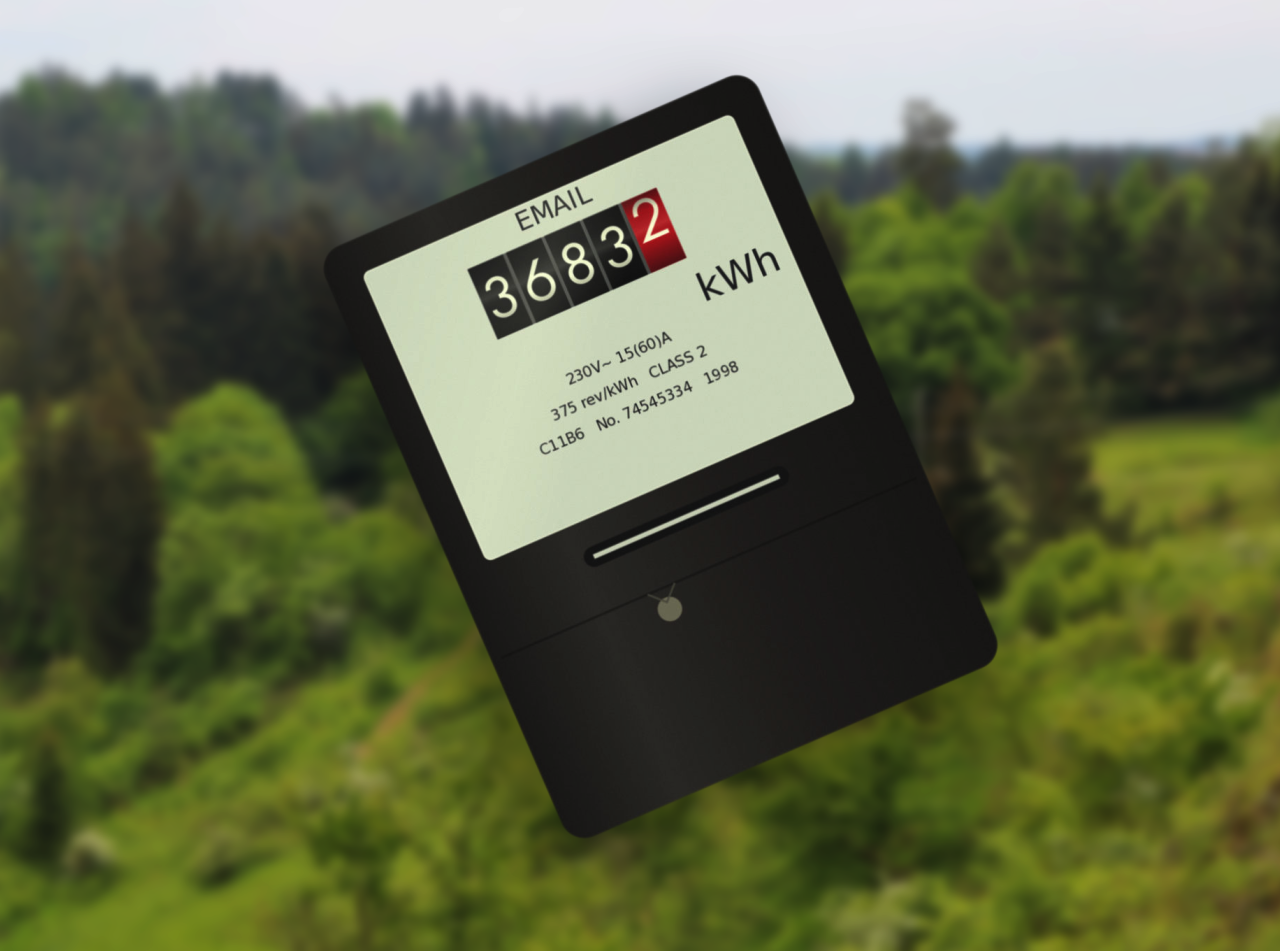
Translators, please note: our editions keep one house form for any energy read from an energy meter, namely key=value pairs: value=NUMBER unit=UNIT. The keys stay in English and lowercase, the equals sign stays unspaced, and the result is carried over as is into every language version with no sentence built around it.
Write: value=3683.2 unit=kWh
